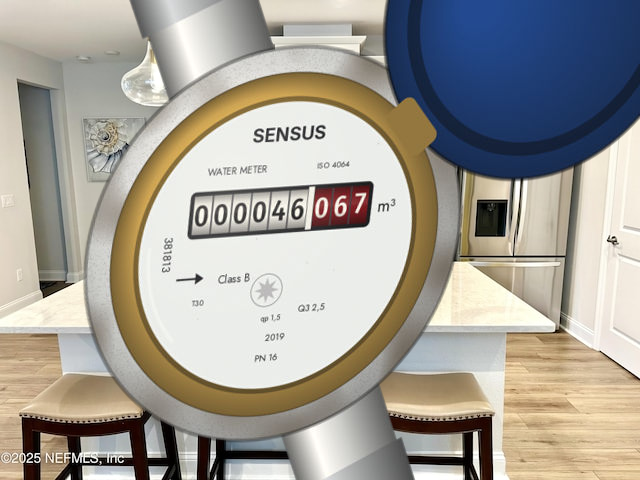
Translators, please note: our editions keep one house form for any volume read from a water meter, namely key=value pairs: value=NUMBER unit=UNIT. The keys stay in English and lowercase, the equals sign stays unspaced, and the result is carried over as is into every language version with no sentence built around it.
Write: value=46.067 unit=m³
